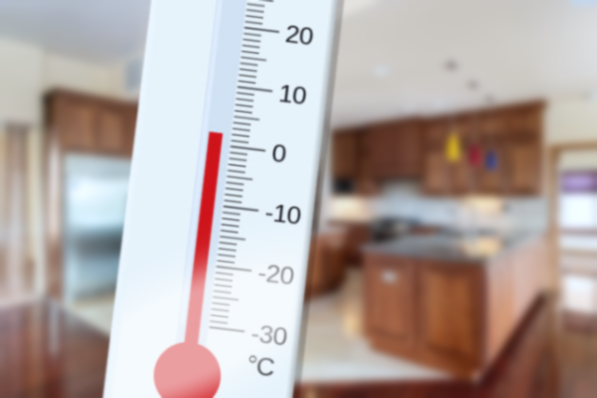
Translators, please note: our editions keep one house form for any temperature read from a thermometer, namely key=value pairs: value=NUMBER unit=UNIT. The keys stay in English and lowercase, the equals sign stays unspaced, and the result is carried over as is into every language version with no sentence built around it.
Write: value=2 unit=°C
